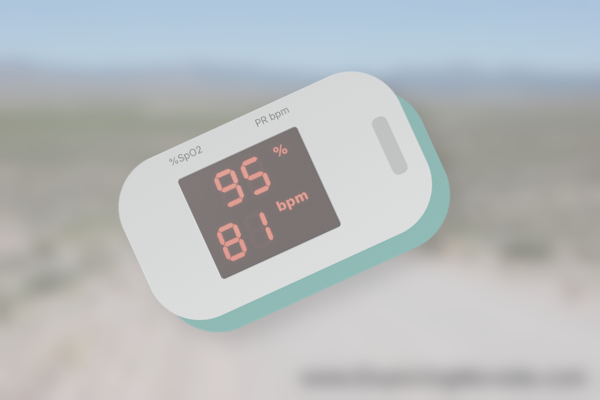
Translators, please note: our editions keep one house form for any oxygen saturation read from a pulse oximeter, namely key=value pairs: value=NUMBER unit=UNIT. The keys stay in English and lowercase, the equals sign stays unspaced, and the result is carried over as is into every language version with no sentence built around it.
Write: value=95 unit=%
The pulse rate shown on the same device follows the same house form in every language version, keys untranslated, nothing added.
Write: value=81 unit=bpm
